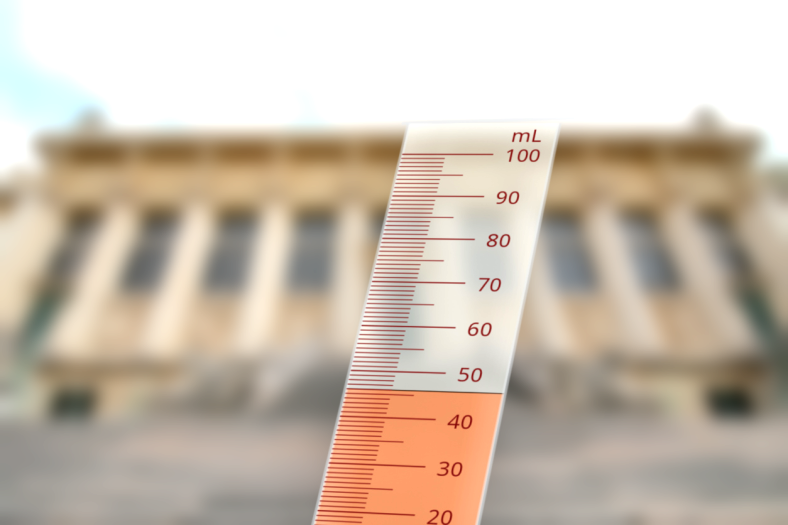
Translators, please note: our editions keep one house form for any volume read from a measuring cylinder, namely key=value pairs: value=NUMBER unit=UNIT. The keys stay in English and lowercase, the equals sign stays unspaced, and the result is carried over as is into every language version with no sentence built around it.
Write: value=46 unit=mL
